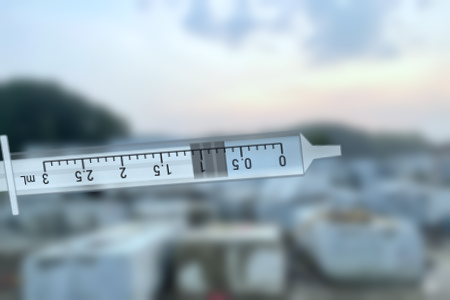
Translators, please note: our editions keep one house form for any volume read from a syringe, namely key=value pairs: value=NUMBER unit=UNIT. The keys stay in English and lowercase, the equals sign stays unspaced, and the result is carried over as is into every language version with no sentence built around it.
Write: value=0.7 unit=mL
